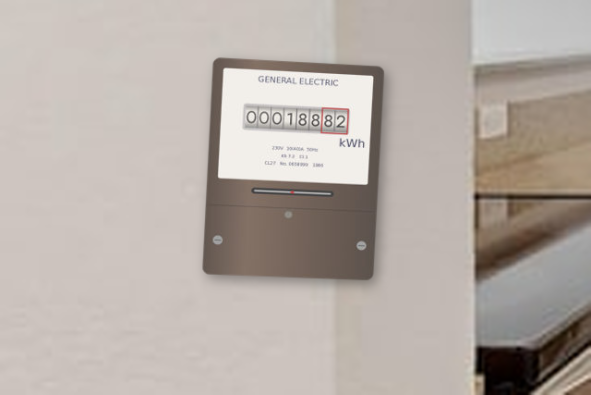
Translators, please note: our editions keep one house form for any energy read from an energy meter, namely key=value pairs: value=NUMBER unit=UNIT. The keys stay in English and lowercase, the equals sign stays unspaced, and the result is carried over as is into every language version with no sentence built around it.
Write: value=188.82 unit=kWh
